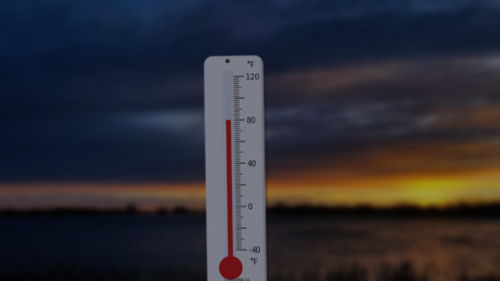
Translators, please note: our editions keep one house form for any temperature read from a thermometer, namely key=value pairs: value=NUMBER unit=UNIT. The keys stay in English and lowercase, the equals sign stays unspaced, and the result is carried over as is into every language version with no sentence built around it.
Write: value=80 unit=°F
